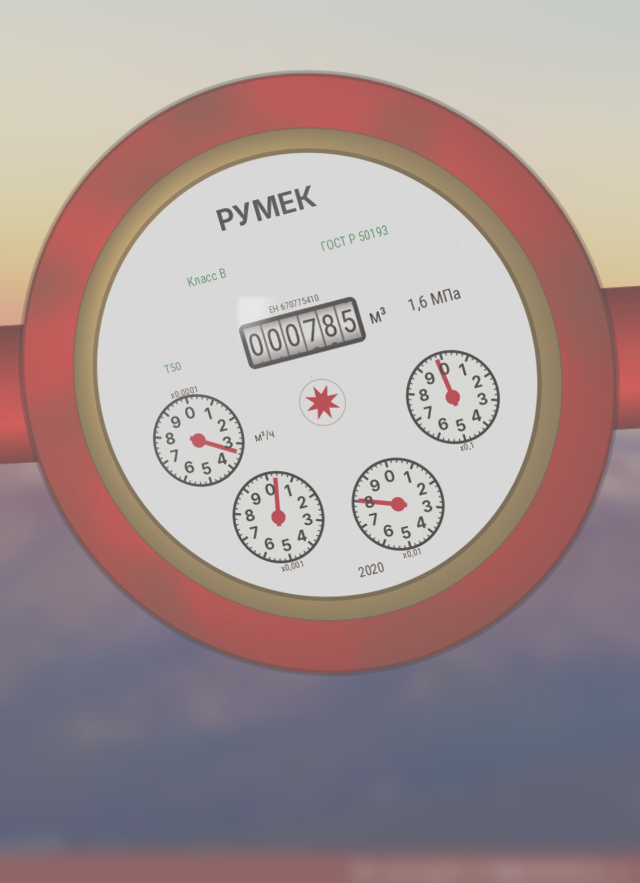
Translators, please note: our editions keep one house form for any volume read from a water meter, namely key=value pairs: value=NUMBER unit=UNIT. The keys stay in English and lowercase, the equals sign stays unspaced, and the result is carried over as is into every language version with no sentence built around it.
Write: value=784.9803 unit=m³
